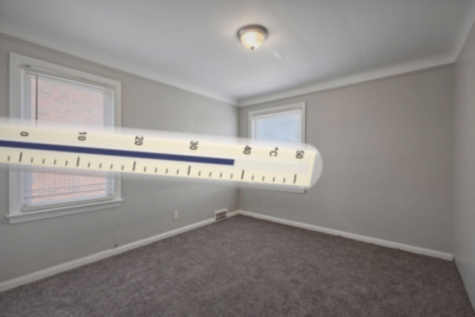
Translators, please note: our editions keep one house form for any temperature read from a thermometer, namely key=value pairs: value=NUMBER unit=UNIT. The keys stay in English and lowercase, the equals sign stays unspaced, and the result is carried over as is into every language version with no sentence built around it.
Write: value=38 unit=°C
